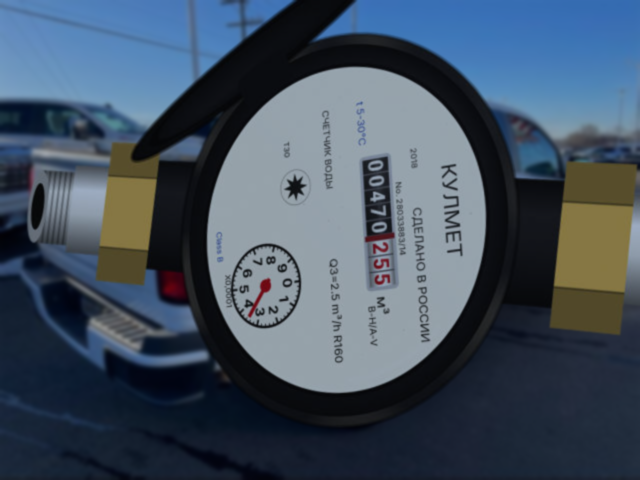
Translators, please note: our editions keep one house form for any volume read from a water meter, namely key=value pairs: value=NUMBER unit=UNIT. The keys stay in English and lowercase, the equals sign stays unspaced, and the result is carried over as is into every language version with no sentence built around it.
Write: value=470.2553 unit=m³
